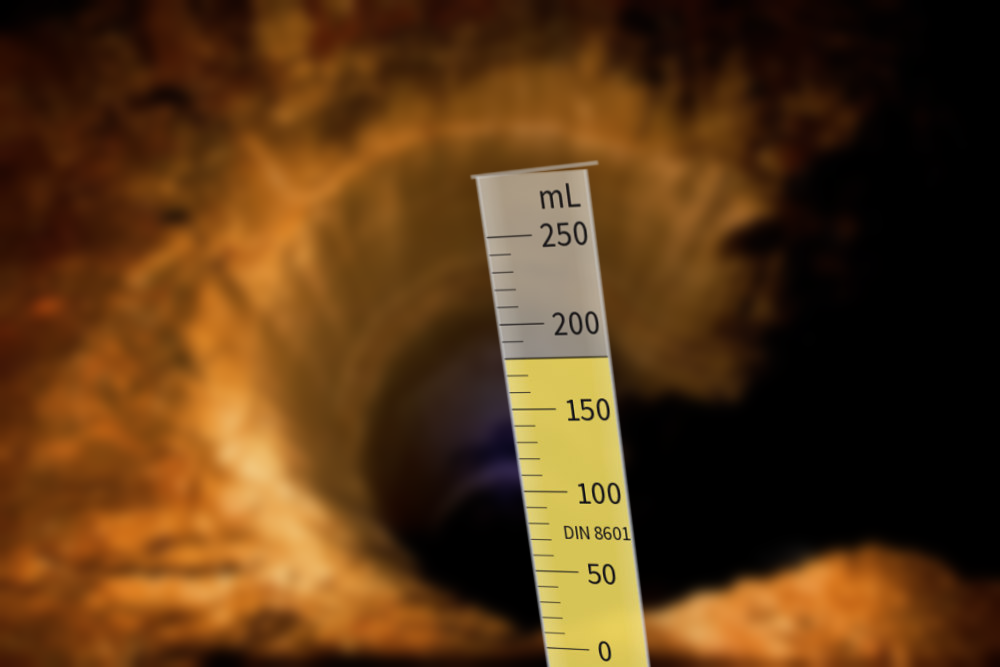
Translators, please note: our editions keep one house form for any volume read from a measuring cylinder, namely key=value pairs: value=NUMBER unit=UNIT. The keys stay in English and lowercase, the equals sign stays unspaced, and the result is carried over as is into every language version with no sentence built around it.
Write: value=180 unit=mL
